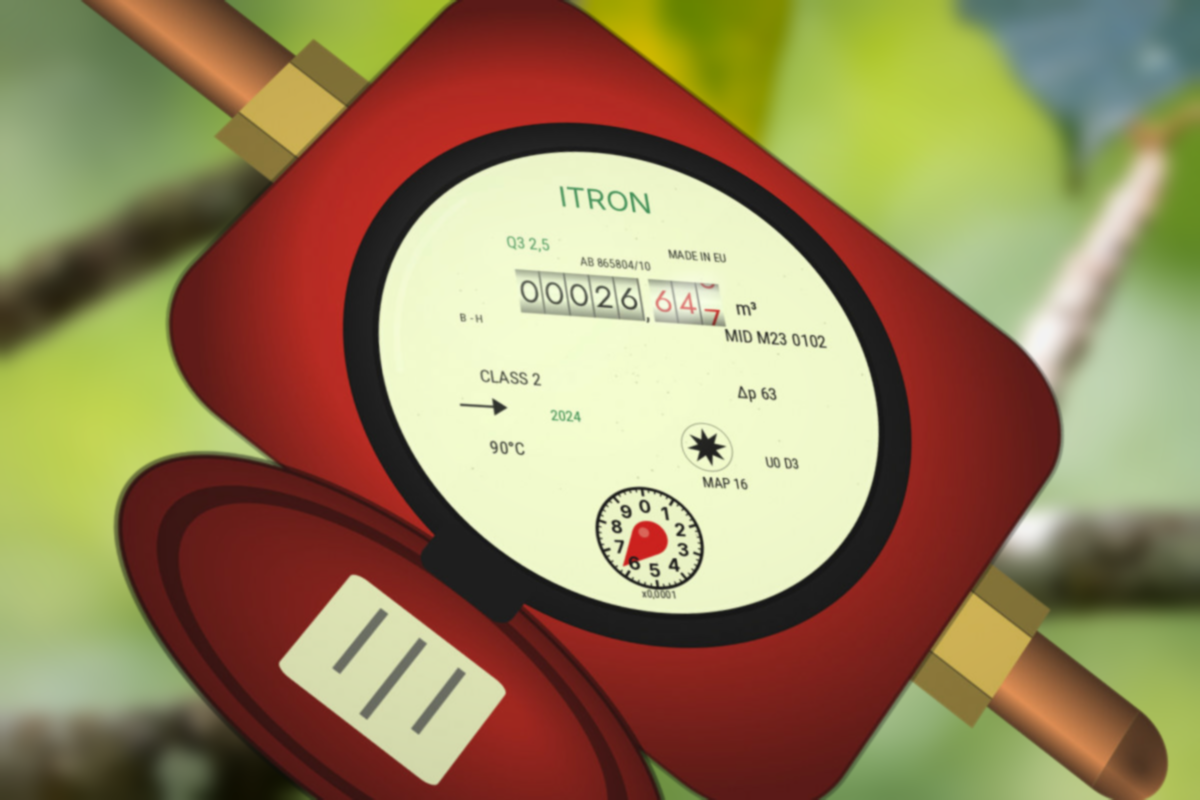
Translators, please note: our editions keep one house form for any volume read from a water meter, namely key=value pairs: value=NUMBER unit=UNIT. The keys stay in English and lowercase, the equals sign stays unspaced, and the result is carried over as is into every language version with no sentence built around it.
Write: value=26.6466 unit=m³
